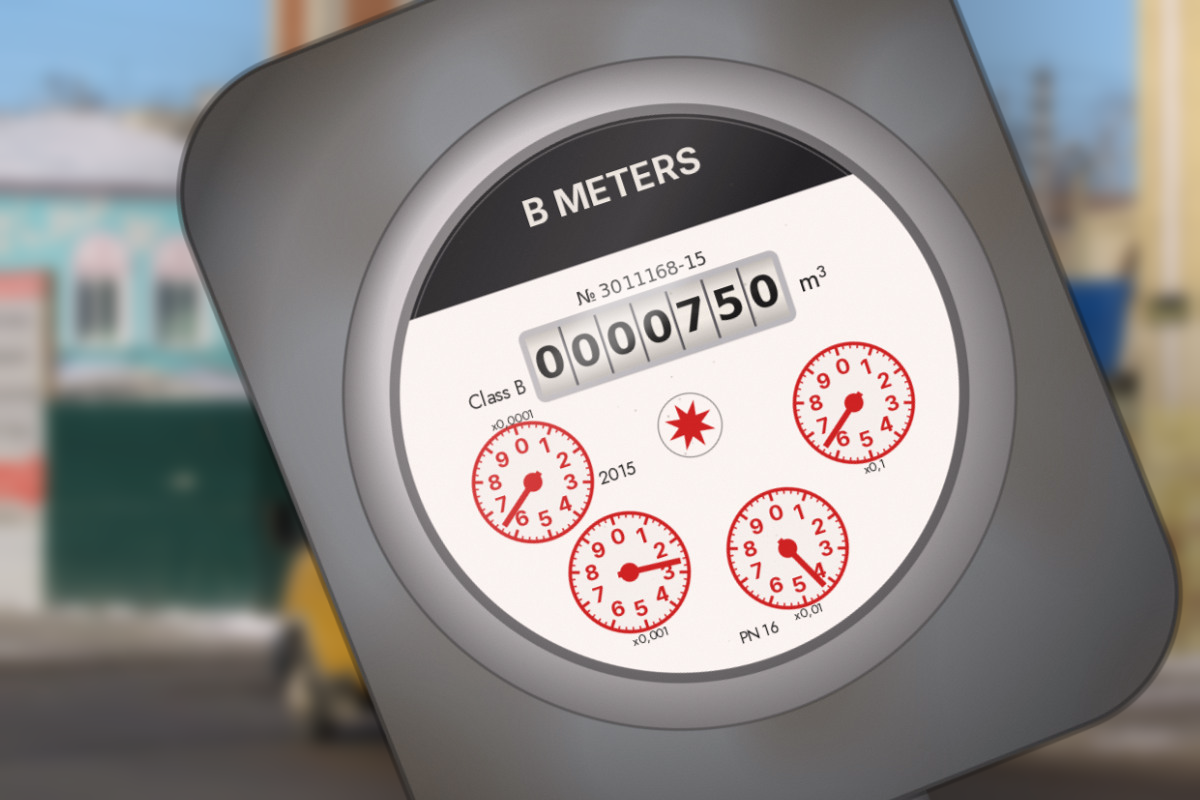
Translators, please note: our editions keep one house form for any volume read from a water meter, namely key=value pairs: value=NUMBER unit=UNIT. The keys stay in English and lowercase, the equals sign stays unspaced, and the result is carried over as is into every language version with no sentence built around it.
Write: value=750.6426 unit=m³
